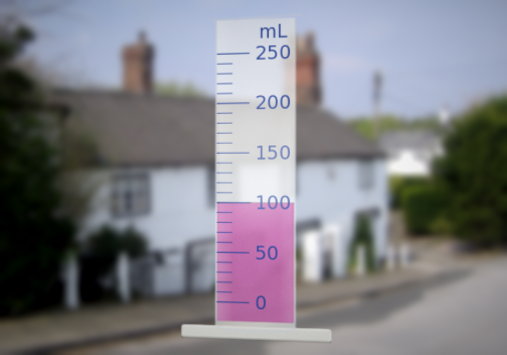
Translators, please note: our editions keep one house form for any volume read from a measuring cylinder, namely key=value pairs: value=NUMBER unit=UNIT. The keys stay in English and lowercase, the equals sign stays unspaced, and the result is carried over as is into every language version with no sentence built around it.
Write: value=100 unit=mL
